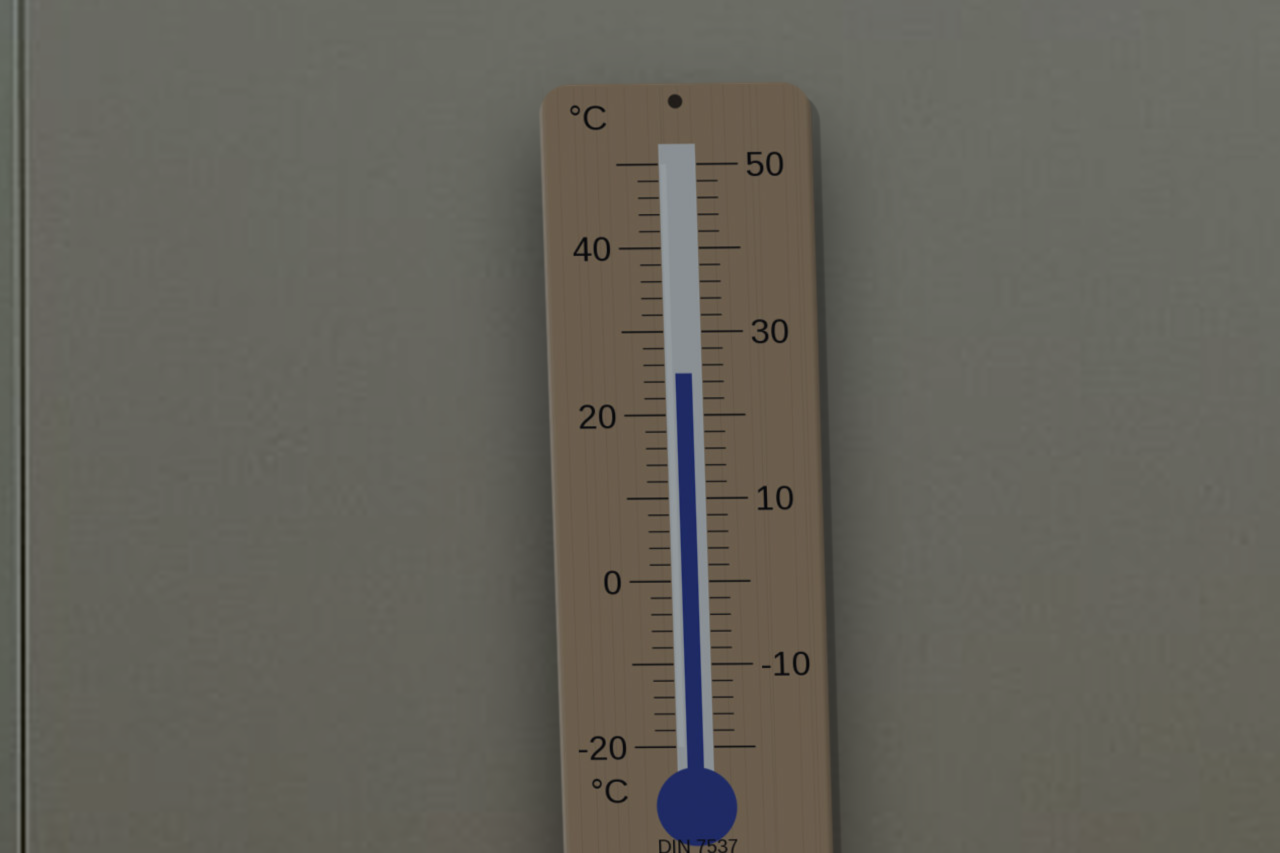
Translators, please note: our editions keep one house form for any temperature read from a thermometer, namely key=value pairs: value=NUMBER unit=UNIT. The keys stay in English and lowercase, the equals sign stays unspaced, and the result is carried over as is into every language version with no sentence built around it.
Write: value=25 unit=°C
